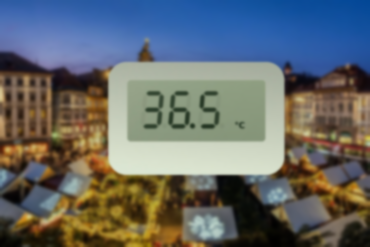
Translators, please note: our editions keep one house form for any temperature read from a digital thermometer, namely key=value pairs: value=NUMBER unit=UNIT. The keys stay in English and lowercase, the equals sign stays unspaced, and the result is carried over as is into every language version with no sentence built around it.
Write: value=36.5 unit=°C
